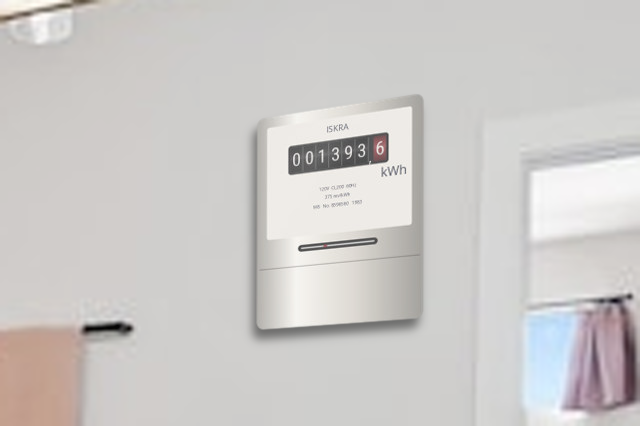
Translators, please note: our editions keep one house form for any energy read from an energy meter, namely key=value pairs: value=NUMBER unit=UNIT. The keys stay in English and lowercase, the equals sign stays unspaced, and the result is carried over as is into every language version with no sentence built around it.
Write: value=1393.6 unit=kWh
